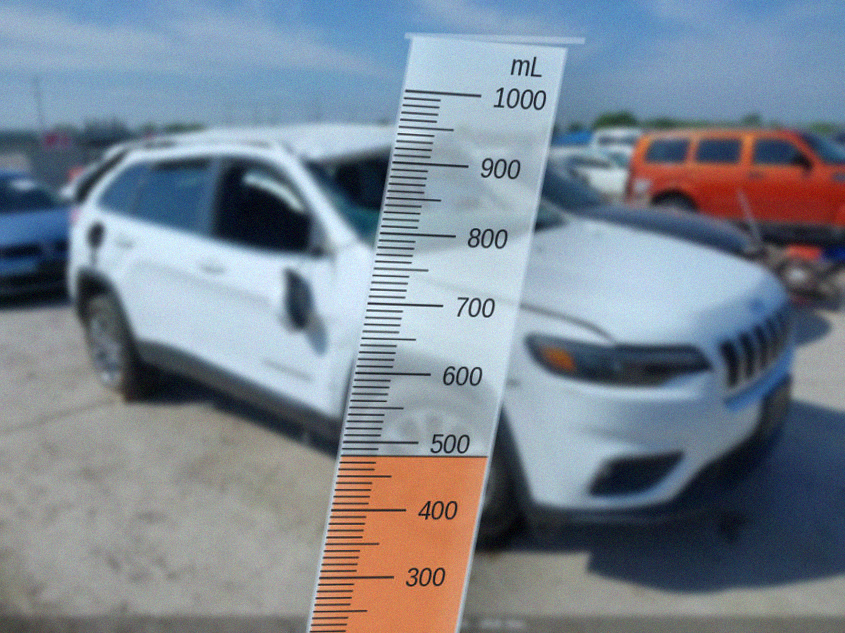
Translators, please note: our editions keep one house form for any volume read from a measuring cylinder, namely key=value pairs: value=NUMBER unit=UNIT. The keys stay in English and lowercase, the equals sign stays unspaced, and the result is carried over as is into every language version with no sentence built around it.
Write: value=480 unit=mL
